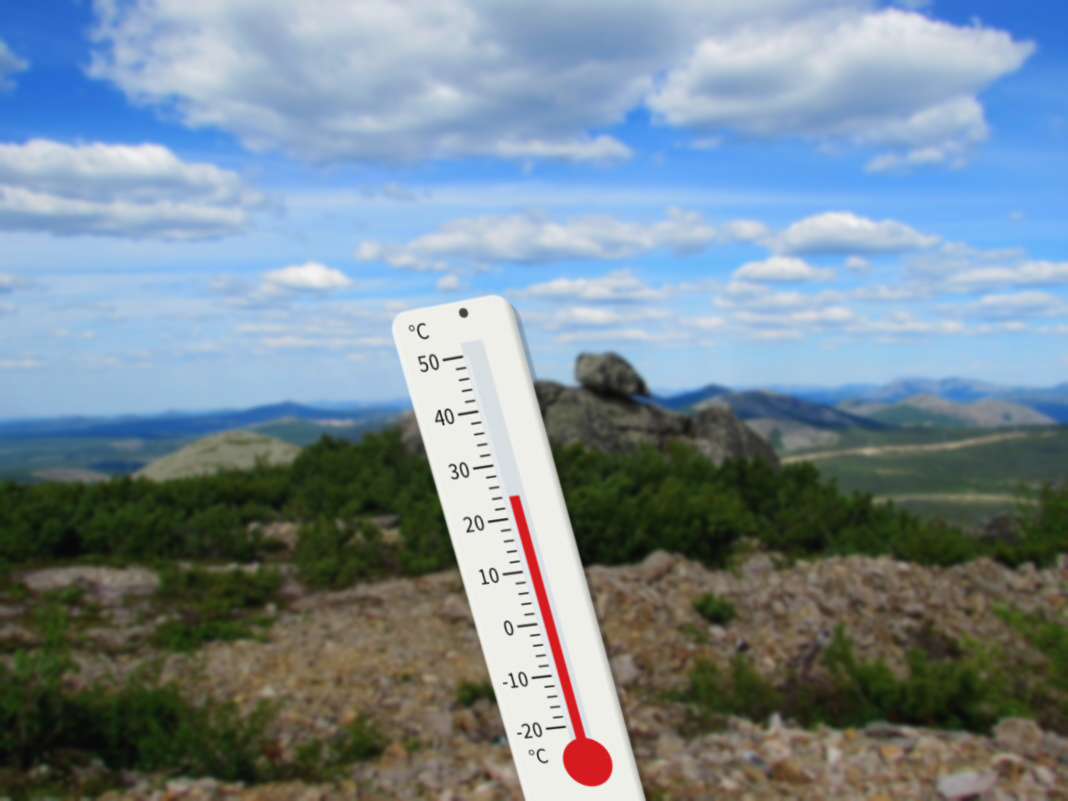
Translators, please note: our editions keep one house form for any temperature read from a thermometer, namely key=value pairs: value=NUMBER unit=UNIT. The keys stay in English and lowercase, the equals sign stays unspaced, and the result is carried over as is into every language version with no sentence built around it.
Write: value=24 unit=°C
